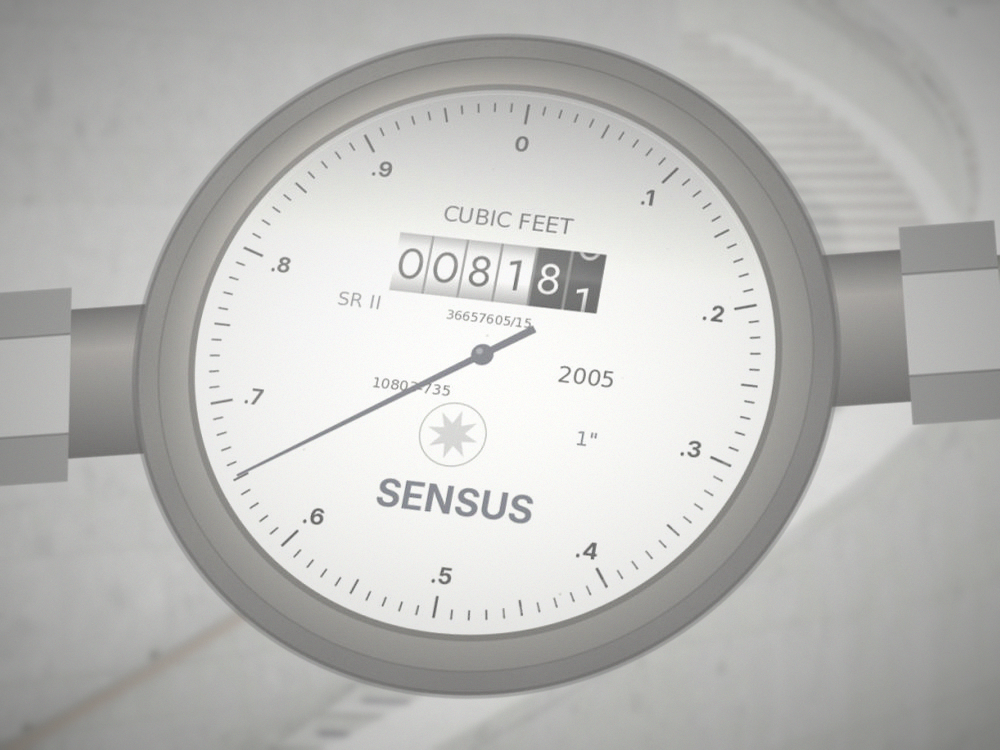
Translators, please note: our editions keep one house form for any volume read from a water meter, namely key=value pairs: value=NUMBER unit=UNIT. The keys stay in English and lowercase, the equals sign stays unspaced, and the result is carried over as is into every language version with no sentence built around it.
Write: value=8180.65 unit=ft³
